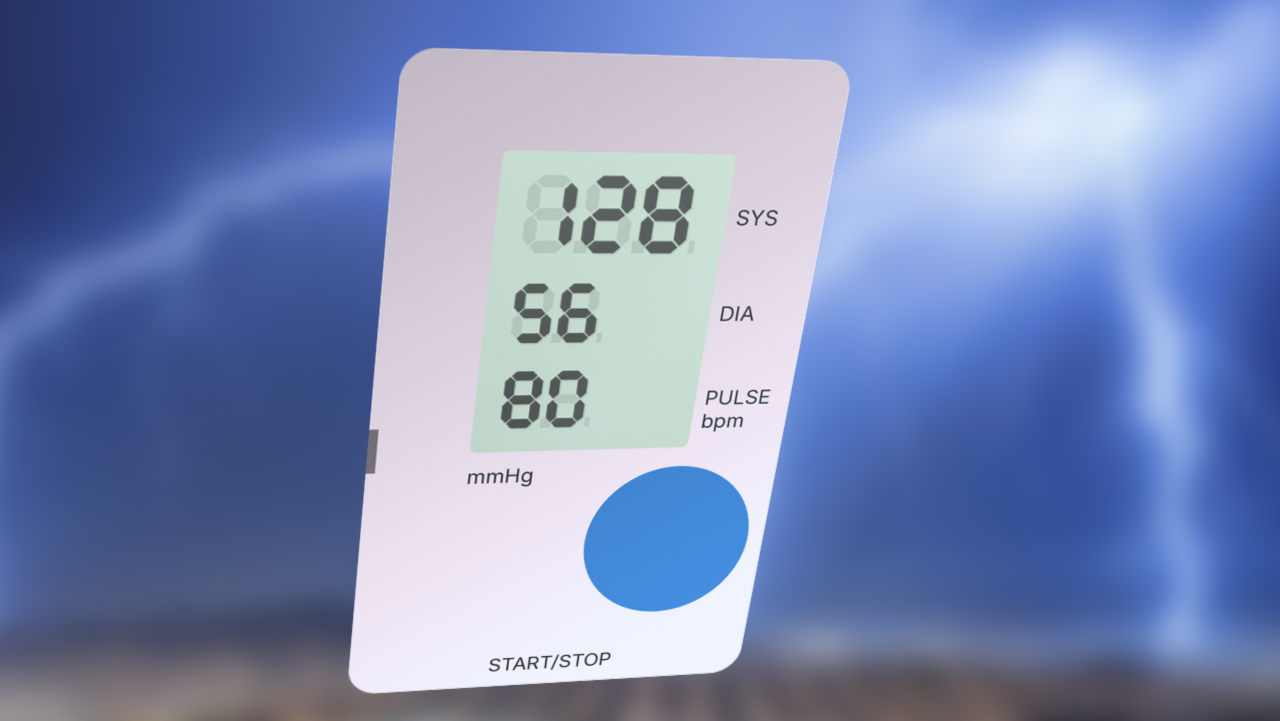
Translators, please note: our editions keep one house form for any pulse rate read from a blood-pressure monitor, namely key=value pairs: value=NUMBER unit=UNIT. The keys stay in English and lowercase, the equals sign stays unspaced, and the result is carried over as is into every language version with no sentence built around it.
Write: value=80 unit=bpm
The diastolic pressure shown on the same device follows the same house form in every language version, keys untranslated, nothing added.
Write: value=56 unit=mmHg
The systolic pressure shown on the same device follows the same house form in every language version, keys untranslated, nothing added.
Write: value=128 unit=mmHg
